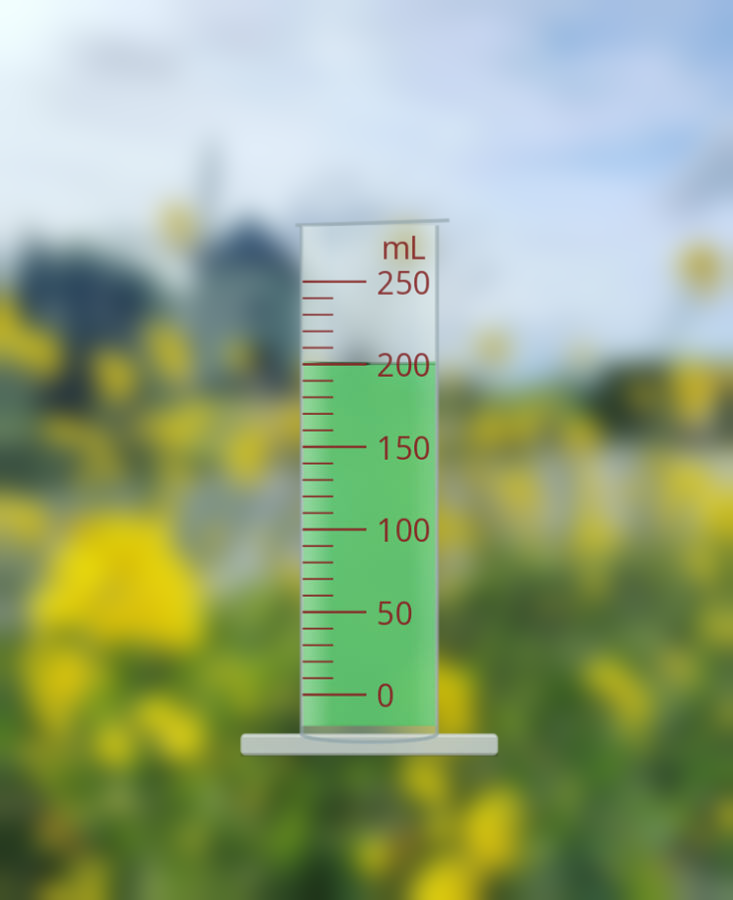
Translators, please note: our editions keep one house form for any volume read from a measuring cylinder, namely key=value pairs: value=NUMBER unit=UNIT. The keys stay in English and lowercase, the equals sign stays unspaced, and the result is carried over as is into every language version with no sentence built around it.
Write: value=200 unit=mL
